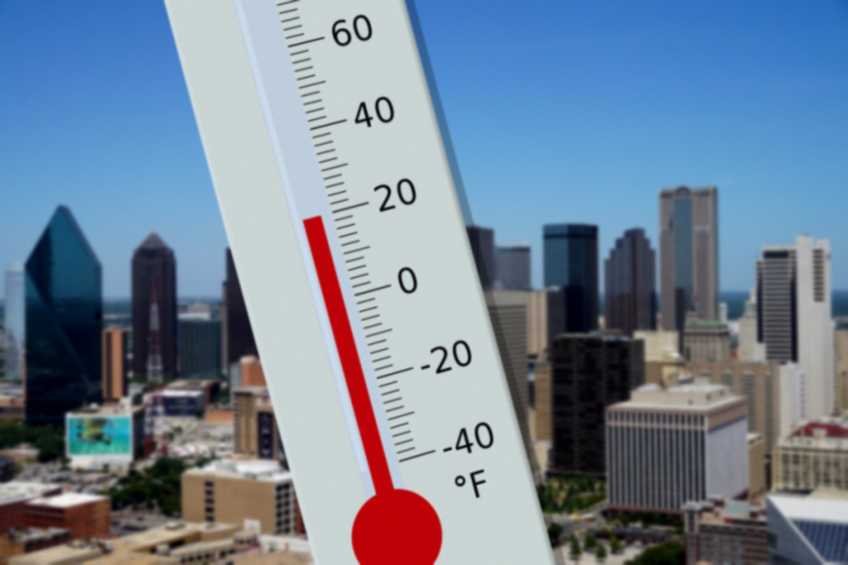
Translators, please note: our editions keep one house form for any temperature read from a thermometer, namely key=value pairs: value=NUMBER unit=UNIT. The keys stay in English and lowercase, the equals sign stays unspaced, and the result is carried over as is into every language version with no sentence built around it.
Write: value=20 unit=°F
